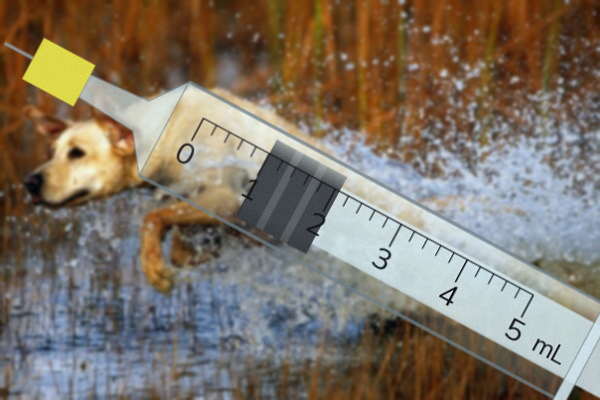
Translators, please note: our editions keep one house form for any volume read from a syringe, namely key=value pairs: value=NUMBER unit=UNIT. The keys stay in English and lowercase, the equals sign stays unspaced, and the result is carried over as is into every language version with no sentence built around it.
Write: value=1 unit=mL
